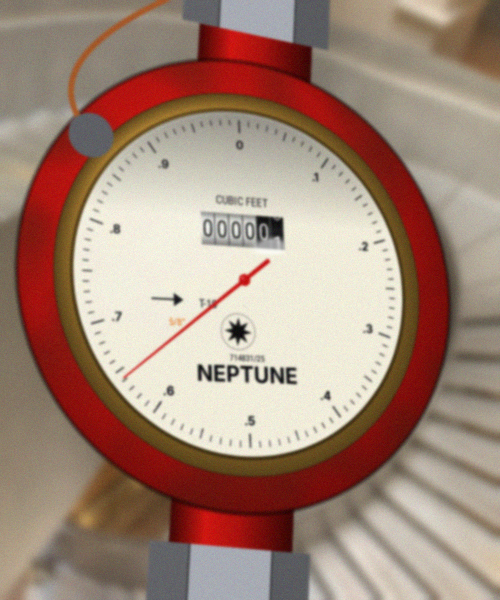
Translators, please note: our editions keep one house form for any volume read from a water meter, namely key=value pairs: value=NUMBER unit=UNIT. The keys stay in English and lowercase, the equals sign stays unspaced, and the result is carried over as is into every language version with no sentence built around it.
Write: value=0.64 unit=ft³
